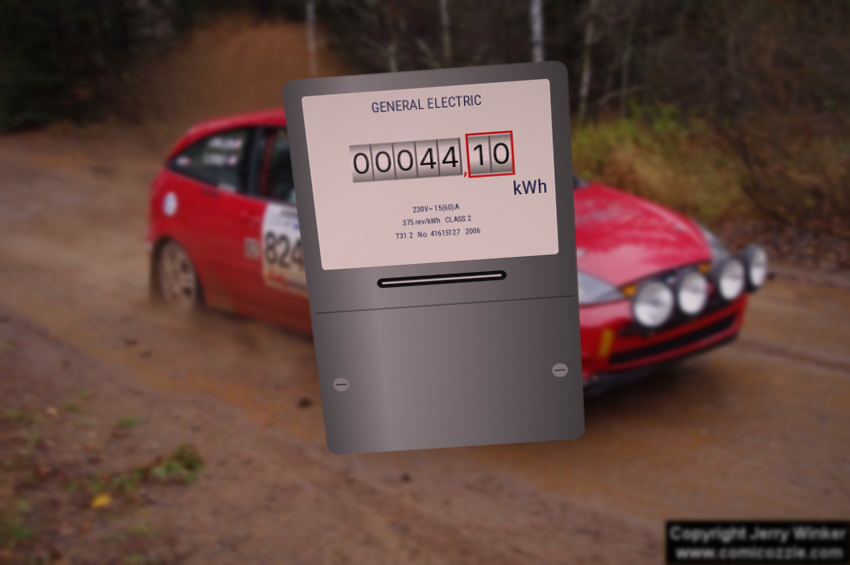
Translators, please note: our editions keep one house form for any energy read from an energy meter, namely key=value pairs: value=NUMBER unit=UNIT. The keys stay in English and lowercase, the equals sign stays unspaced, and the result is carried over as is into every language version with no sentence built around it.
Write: value=44.10 unit=kWh
